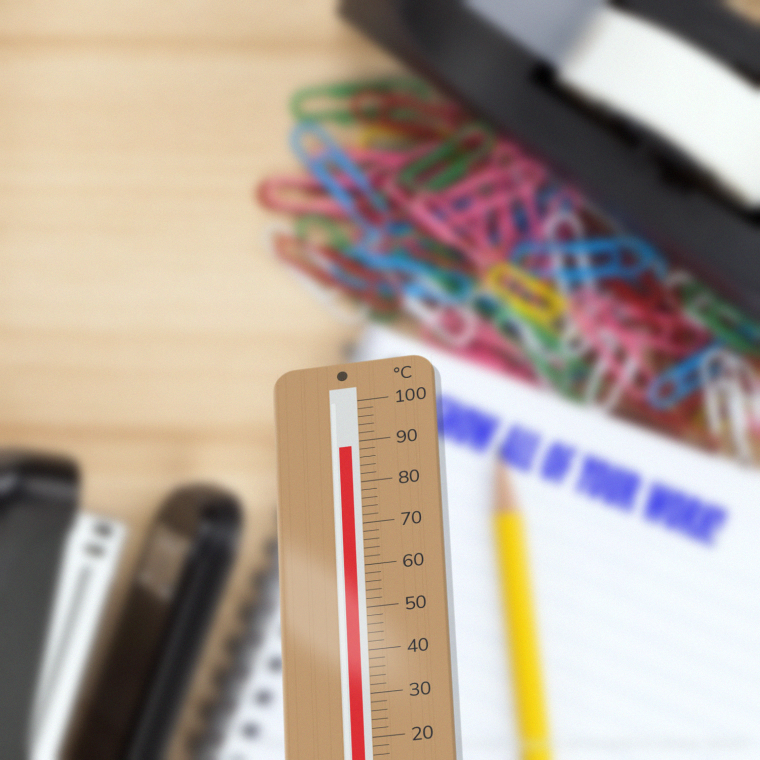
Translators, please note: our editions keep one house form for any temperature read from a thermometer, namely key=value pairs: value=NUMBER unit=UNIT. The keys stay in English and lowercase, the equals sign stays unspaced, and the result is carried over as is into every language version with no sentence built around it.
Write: value=89 unit=°C
